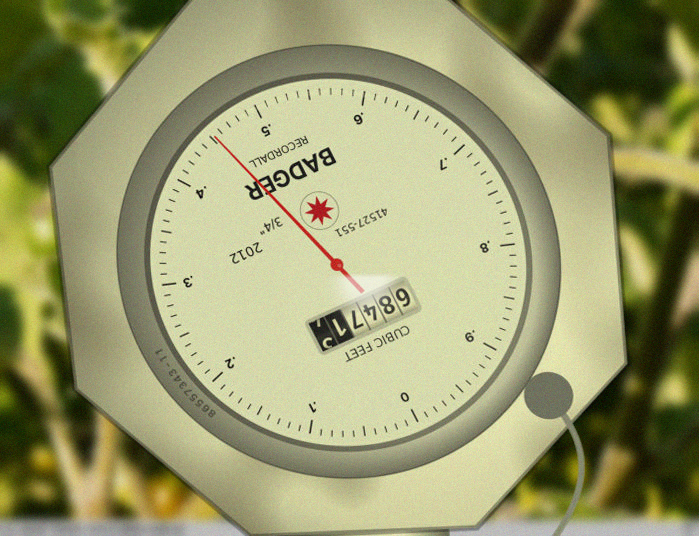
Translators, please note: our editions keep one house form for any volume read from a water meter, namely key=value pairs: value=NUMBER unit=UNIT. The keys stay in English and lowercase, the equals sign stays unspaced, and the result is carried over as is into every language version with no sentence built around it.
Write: value=684713.45 unit=ft³
